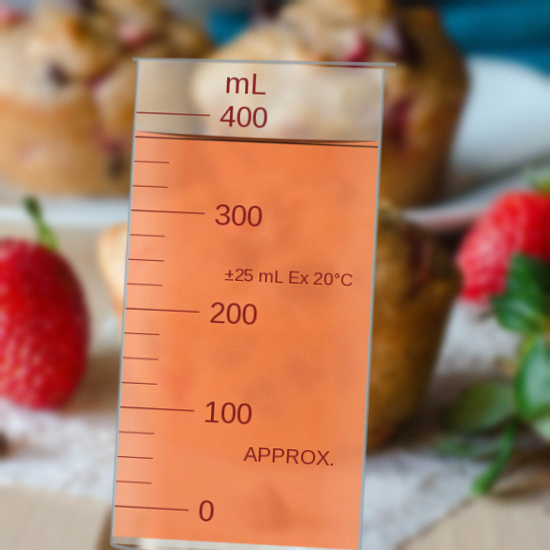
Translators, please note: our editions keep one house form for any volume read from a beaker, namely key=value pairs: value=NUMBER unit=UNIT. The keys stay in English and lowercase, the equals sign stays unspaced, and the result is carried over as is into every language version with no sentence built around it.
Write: value=375 unit=mL
